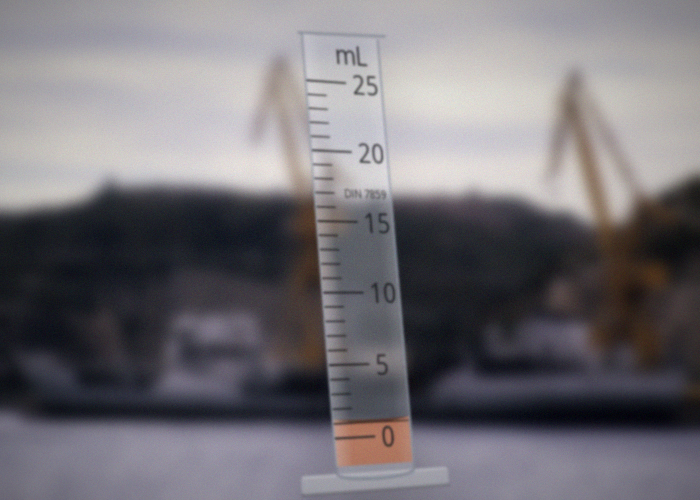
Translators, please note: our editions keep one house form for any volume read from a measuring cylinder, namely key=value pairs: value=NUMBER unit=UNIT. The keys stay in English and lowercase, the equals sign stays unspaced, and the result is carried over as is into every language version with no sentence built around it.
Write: value=1 unit=mL
